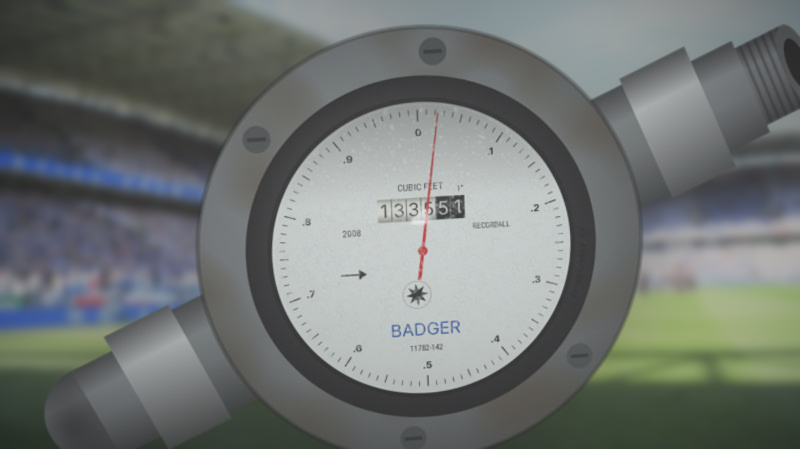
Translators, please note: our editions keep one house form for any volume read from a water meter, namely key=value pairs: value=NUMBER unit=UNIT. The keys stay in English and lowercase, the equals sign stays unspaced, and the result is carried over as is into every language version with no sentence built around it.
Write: value=133551.02 unit=ft³
